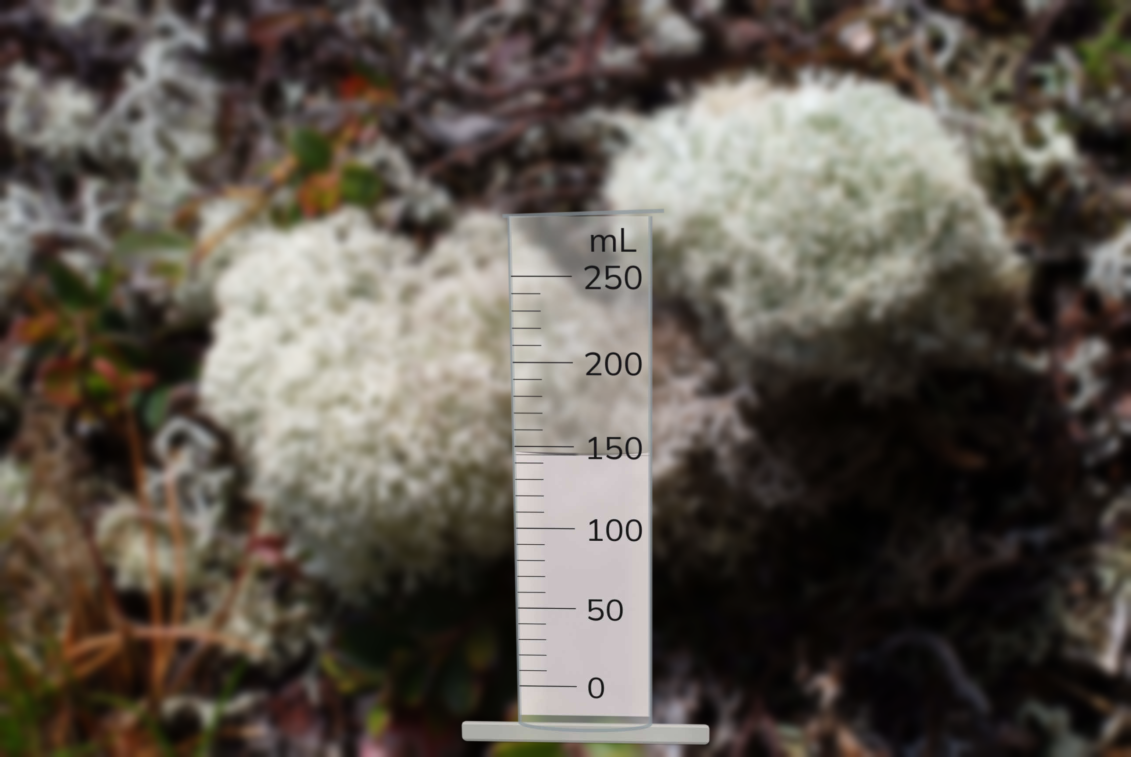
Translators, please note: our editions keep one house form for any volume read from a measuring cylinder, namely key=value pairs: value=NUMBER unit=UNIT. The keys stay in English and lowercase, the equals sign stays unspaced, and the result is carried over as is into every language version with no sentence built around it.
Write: value=145 unit=mL
